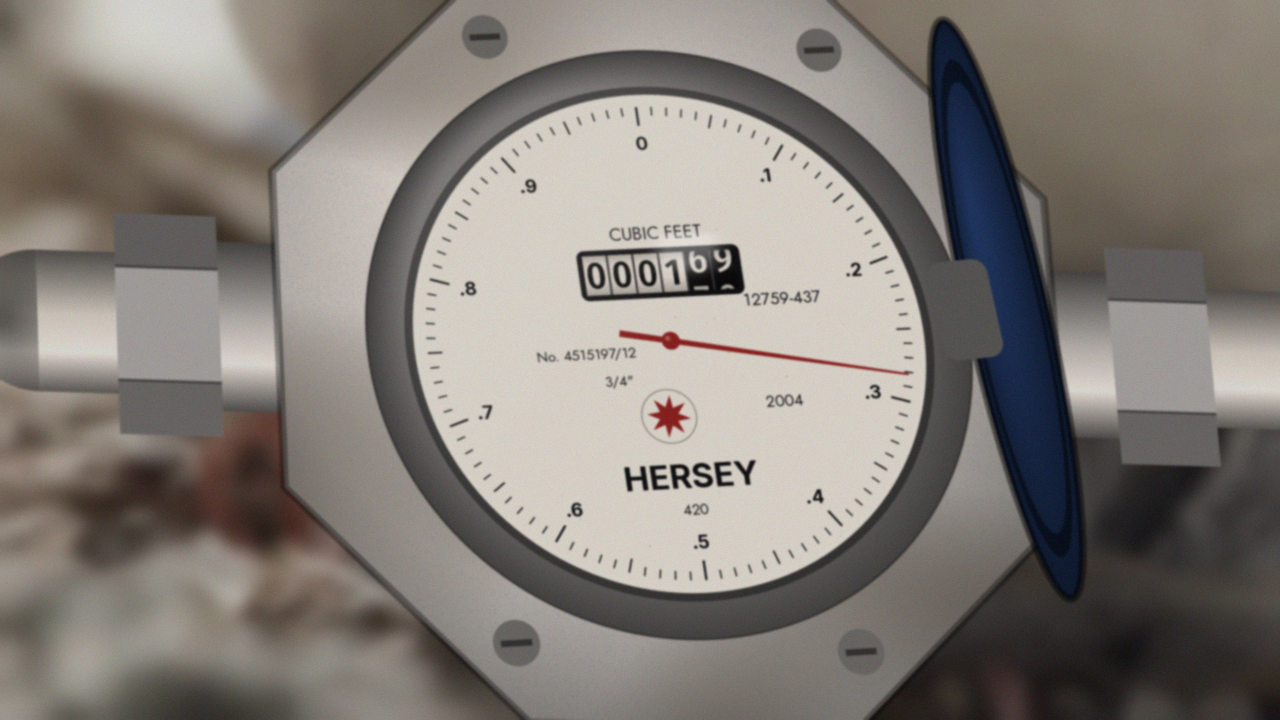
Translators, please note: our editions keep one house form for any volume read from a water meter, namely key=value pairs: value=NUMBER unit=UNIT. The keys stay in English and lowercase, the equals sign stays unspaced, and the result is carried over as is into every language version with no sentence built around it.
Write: value=169.28 unit=ft³
